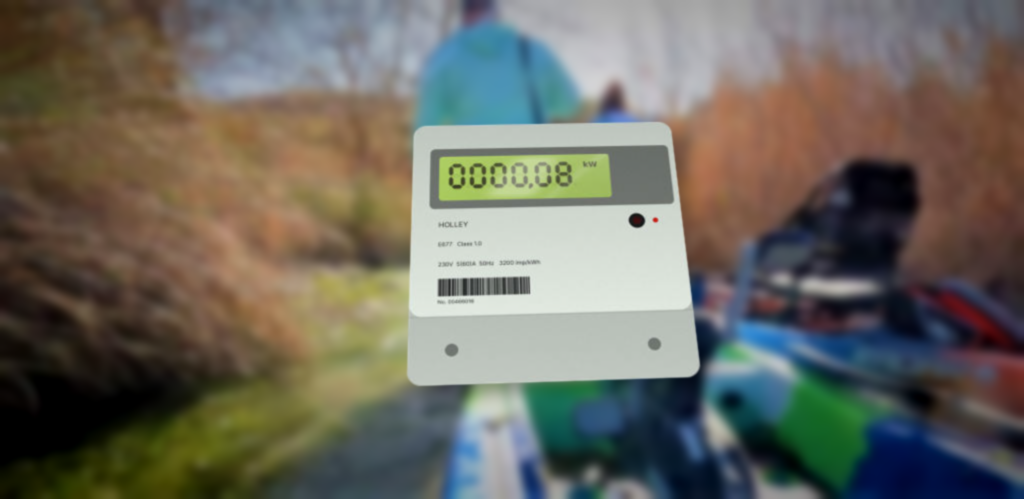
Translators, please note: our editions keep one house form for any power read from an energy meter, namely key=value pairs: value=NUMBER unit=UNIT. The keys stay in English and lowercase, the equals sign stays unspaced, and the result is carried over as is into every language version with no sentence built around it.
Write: value=0.08 unit=kW
